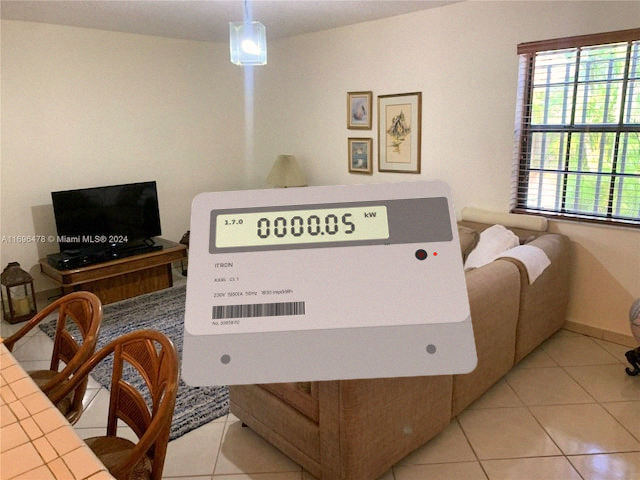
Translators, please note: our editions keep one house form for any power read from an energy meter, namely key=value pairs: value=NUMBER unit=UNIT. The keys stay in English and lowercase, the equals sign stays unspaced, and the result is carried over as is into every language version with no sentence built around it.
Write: value=0.05 unit=kW
